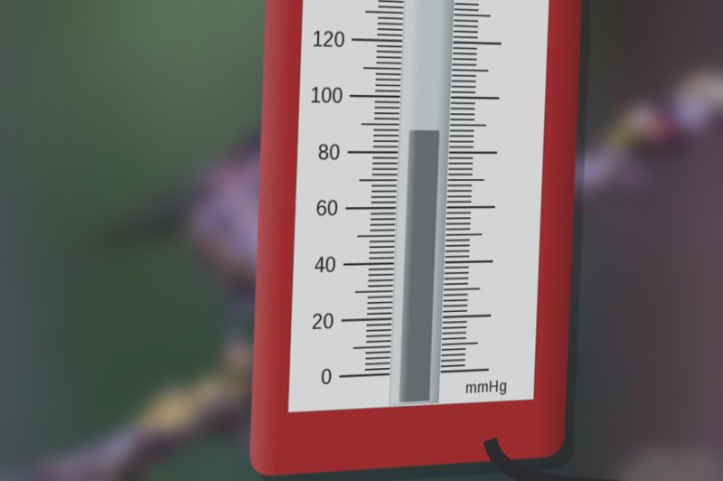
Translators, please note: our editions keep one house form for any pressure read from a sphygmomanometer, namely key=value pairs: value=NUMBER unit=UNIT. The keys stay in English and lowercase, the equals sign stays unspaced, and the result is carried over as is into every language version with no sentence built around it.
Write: value=88 unit=mmHg
